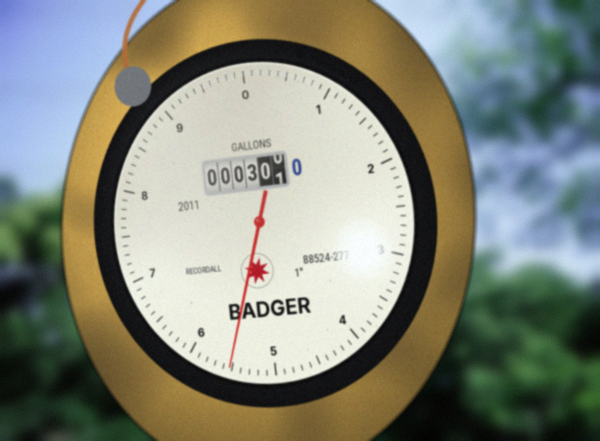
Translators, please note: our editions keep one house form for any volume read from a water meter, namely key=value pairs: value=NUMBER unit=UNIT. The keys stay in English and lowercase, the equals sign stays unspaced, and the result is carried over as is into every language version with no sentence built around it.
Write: value=3005.5 unit=gal
